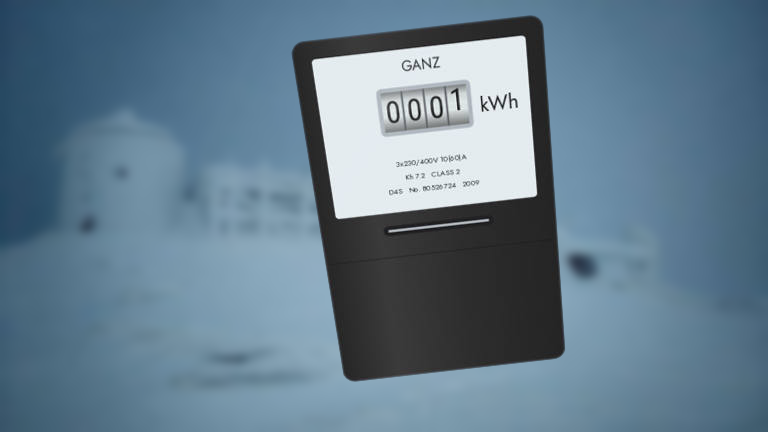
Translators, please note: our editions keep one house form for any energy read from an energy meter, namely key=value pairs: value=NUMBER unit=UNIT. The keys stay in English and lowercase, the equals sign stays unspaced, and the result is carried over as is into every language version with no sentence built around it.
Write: value=1 unit=kWh
